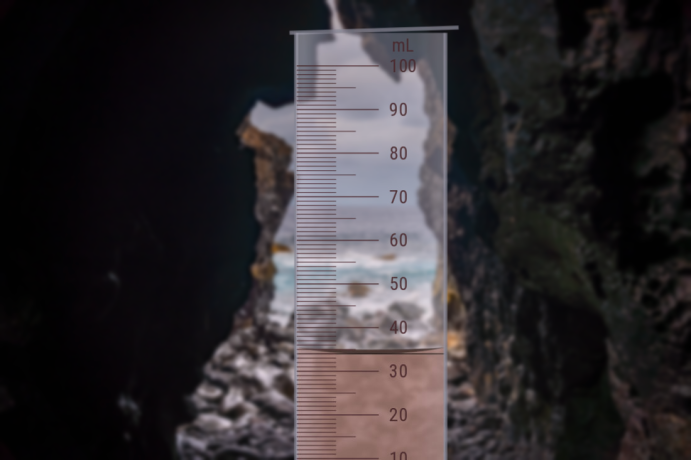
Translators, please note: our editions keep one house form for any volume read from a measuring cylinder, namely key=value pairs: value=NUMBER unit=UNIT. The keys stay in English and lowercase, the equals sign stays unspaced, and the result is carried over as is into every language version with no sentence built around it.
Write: value=34 unit=mL
